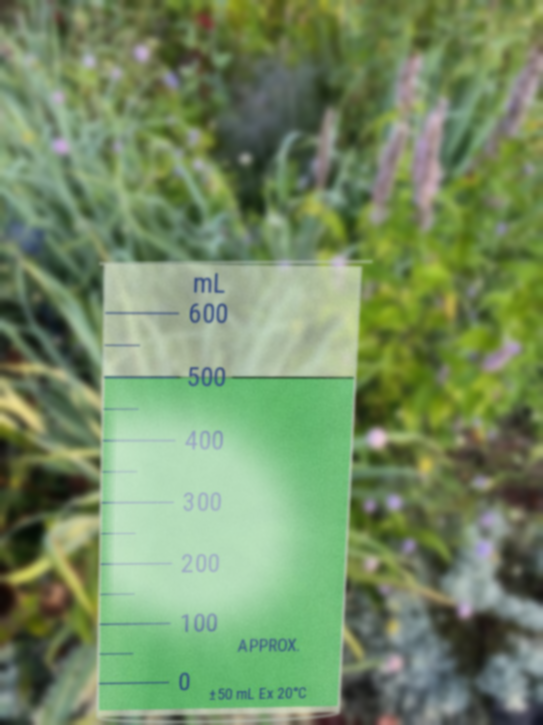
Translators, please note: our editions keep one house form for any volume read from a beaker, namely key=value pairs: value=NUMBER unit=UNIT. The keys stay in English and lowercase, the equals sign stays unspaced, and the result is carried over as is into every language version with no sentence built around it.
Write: value=500 unit=mL
